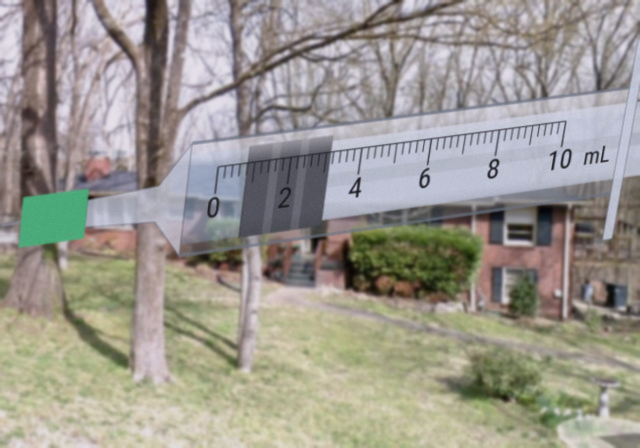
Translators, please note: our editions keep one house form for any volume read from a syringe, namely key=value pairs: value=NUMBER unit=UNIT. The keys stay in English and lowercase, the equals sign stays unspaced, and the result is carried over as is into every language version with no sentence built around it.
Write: value=0.8 unit=mL
